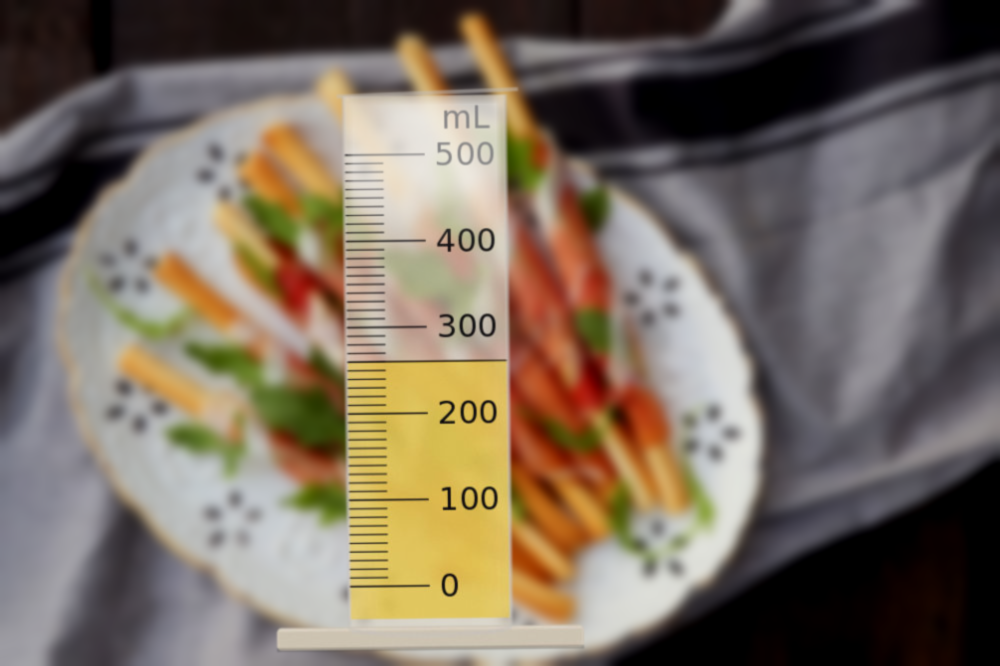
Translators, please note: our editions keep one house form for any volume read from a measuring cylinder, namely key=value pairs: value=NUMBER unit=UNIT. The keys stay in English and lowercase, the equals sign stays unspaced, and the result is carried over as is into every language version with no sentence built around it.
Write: value=260 unit=mL
